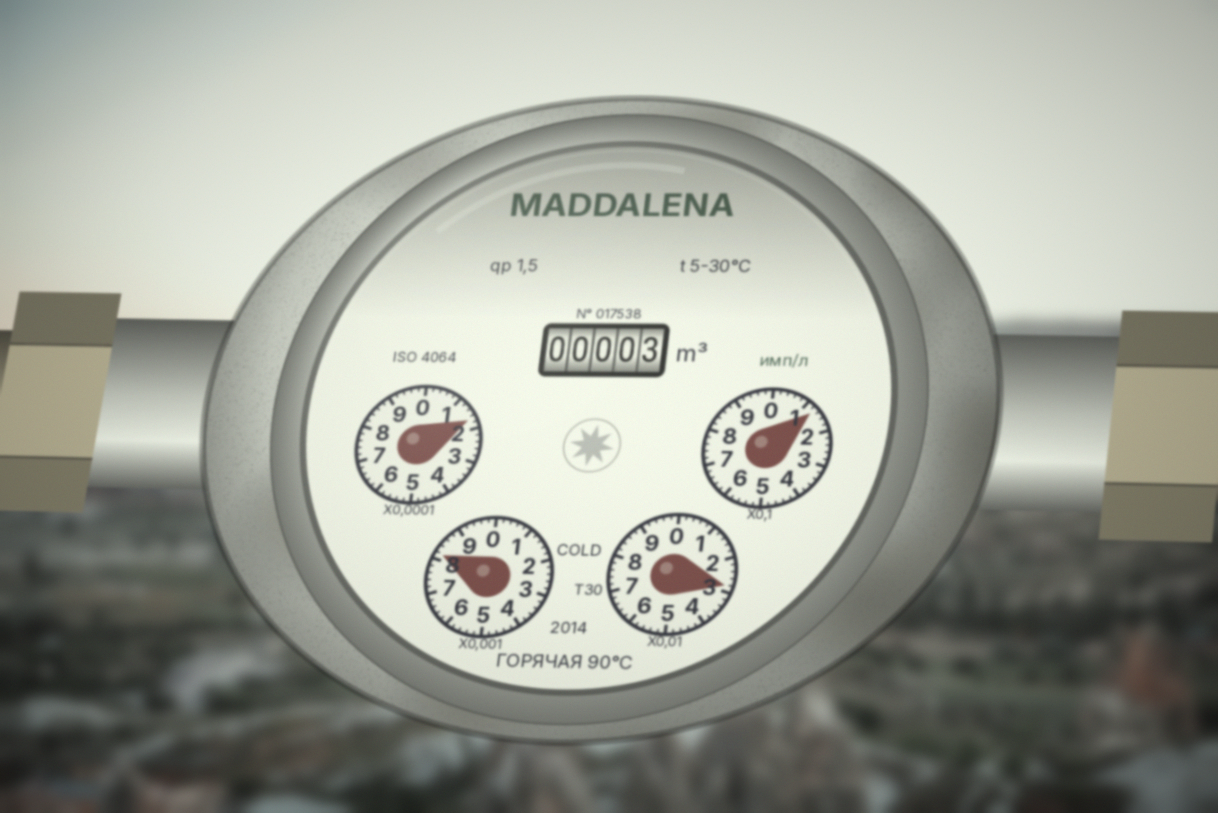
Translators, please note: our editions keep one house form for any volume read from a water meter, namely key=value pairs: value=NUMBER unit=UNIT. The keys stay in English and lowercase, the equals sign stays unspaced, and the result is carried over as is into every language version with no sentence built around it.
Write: value=3.1281 unit=m³
